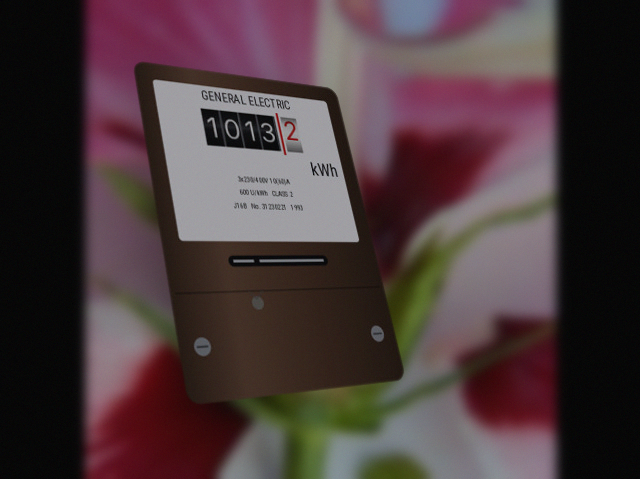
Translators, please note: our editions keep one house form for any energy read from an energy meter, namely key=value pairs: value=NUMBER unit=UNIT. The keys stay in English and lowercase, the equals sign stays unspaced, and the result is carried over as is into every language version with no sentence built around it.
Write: value=1013.2 unit=kWh
